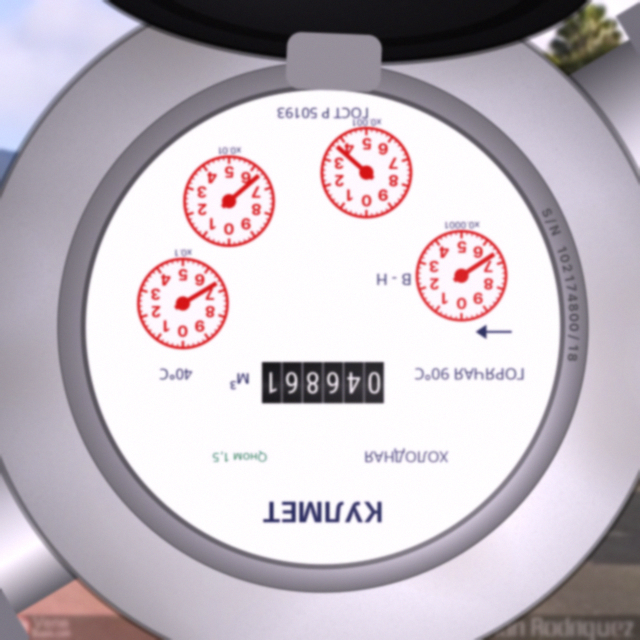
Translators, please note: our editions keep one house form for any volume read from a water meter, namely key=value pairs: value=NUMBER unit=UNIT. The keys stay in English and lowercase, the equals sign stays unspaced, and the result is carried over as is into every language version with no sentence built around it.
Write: value=46861.6636 unit=m³
